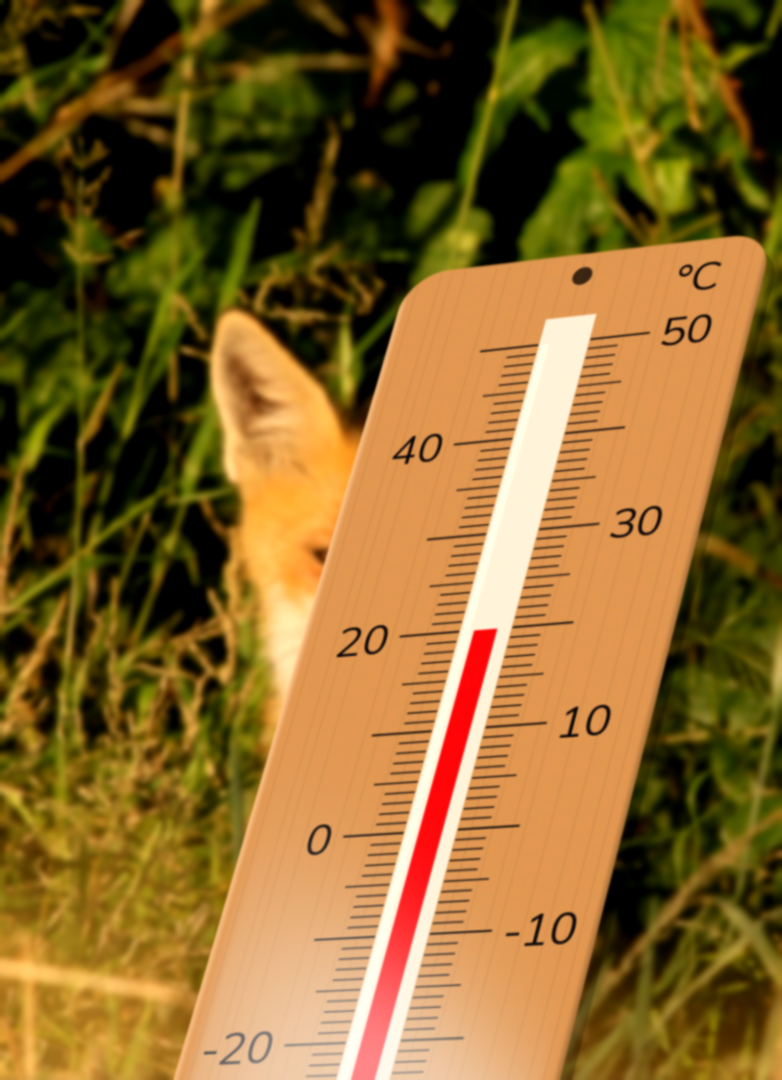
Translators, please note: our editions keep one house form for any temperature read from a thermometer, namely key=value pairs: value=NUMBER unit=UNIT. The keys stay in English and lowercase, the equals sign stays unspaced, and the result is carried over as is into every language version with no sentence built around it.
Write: value=20 unit=°C
